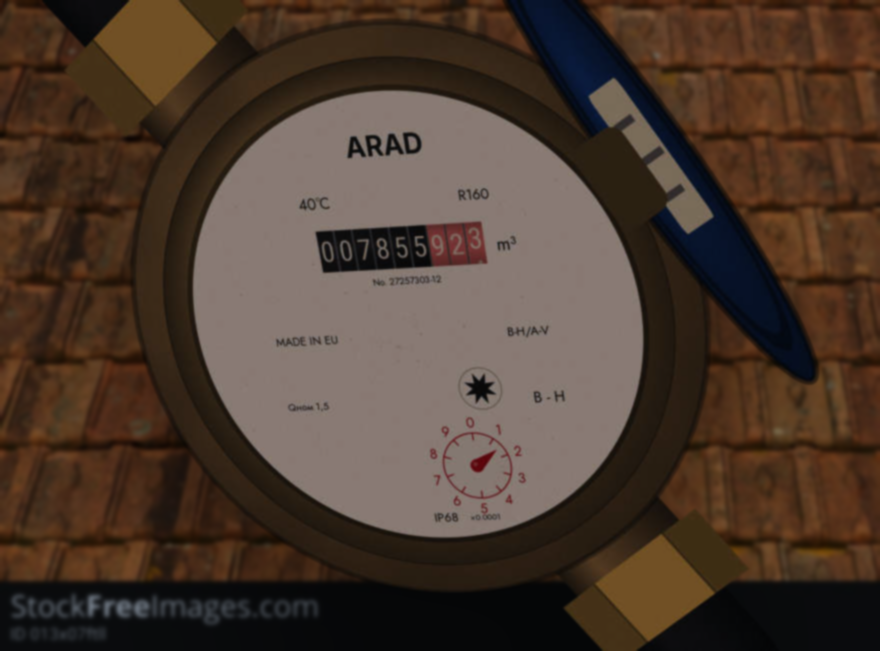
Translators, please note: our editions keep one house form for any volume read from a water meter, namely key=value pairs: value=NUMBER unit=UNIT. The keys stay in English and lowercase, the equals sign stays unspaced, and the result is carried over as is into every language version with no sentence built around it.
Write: value=7855.9231 unit=m³
